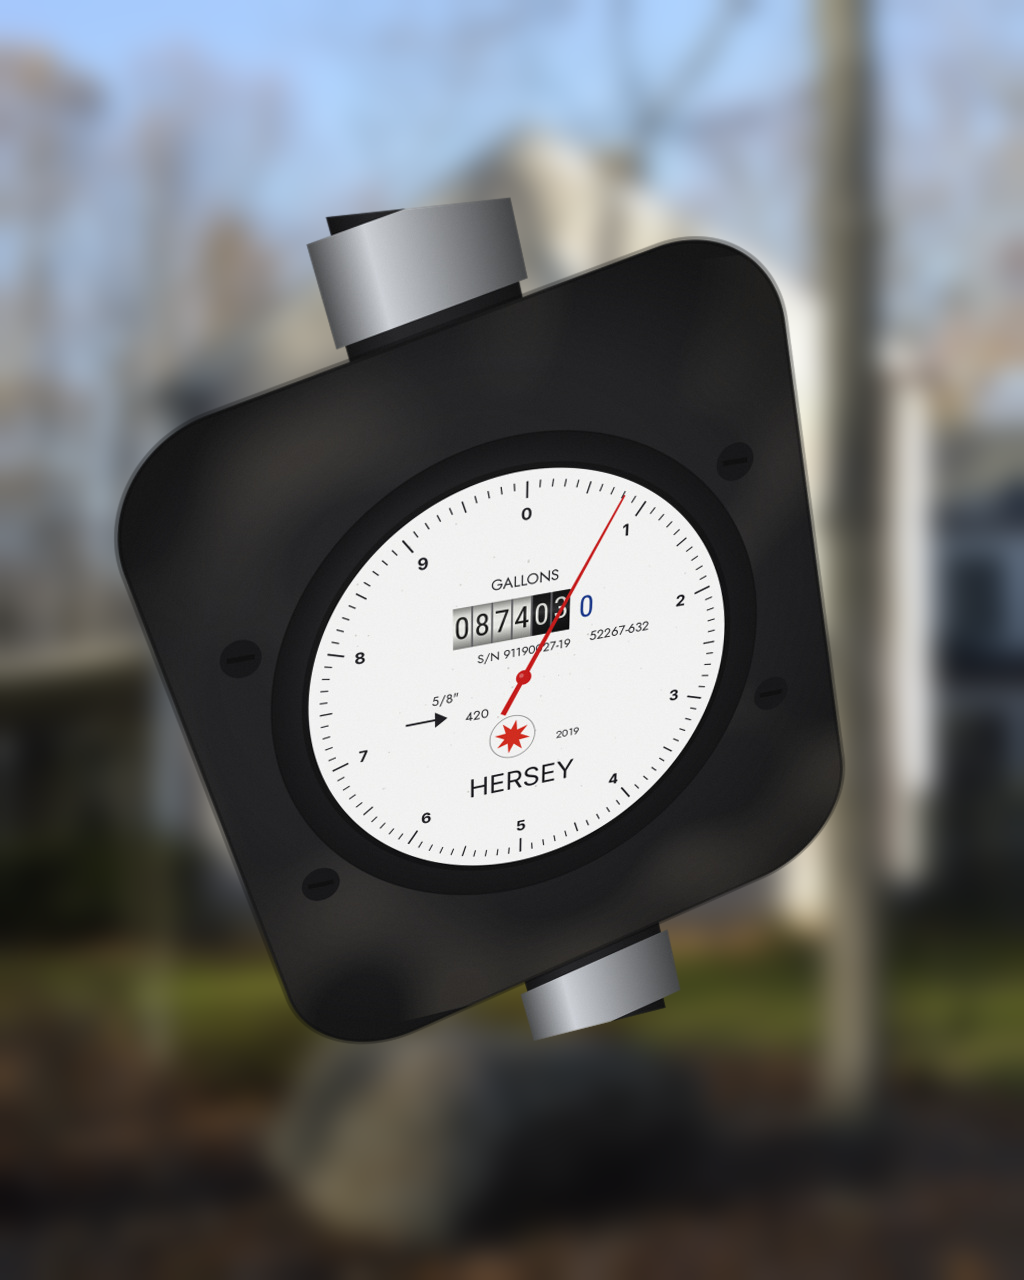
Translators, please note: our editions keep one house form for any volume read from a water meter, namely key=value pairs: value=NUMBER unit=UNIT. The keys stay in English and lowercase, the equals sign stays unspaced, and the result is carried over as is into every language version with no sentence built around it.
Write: value=874030.8 unit=gal
